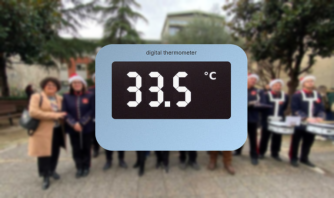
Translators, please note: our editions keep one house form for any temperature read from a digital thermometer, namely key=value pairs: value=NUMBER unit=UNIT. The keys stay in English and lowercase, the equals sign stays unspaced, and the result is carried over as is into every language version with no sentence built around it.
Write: value=33.5 unit=°C
